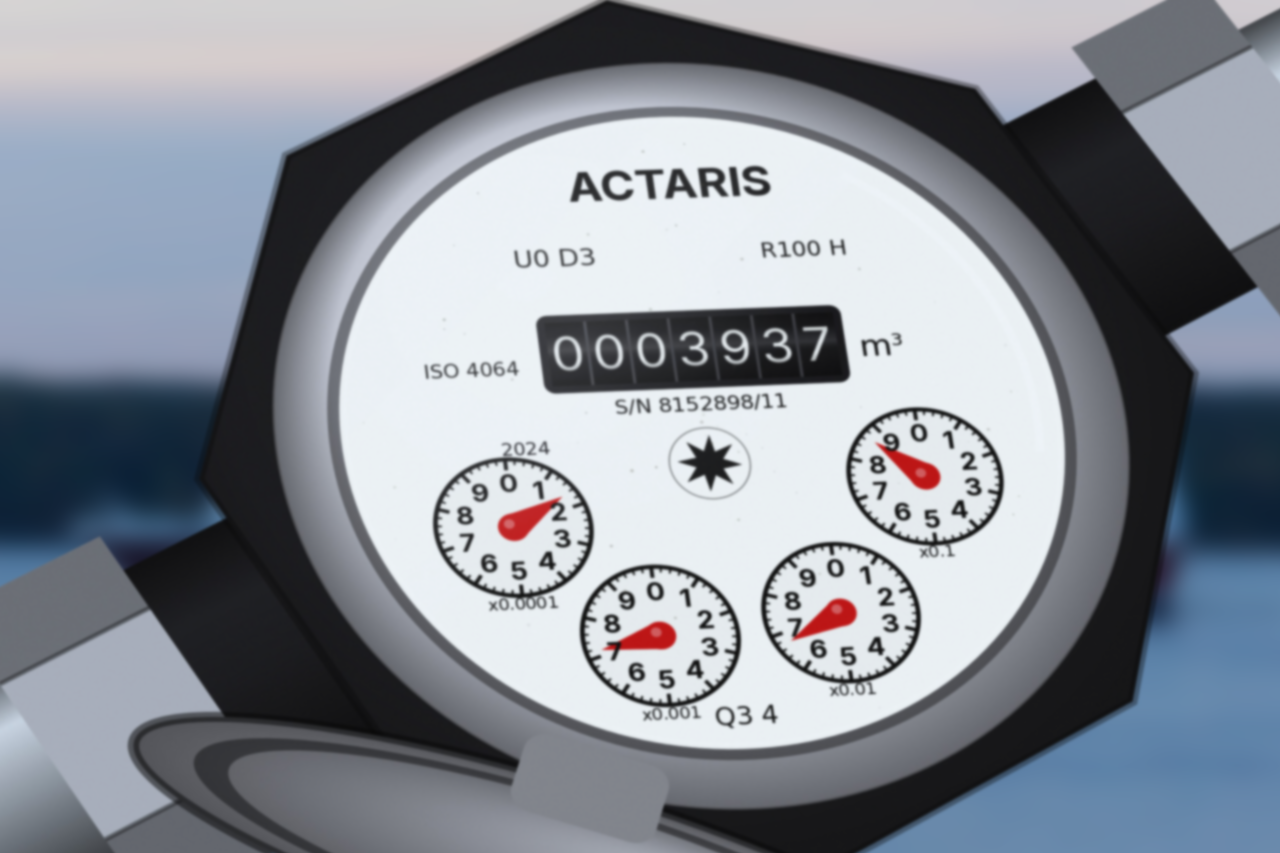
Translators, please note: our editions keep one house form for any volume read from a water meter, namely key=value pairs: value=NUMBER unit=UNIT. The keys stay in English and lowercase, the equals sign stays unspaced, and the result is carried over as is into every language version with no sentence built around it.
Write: value=3937.8671 unit=m³
